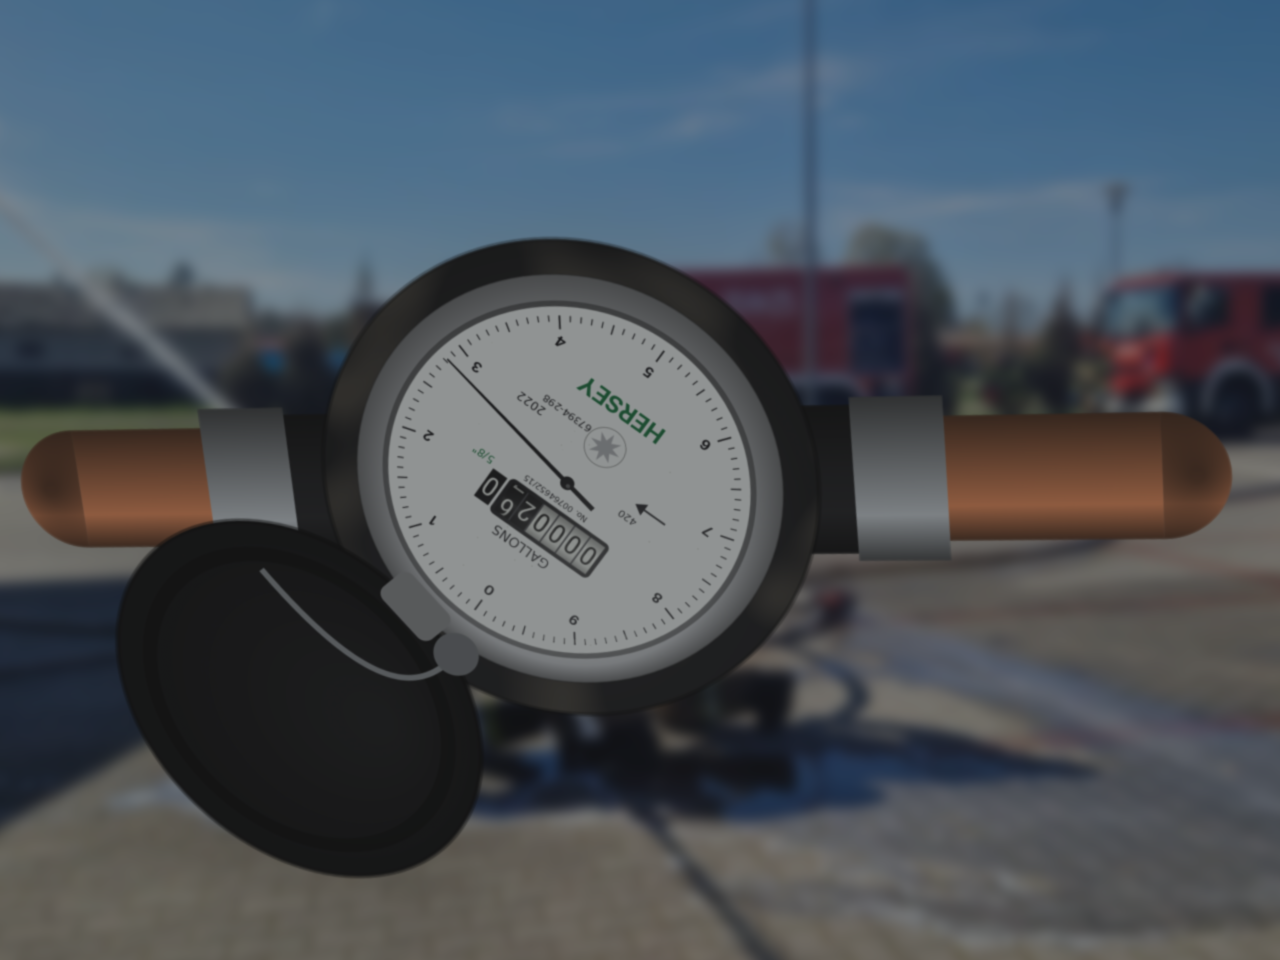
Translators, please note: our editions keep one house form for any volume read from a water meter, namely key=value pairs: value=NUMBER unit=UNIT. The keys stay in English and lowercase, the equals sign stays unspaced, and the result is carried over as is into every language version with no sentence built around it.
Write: value=262.8 unit=gal
